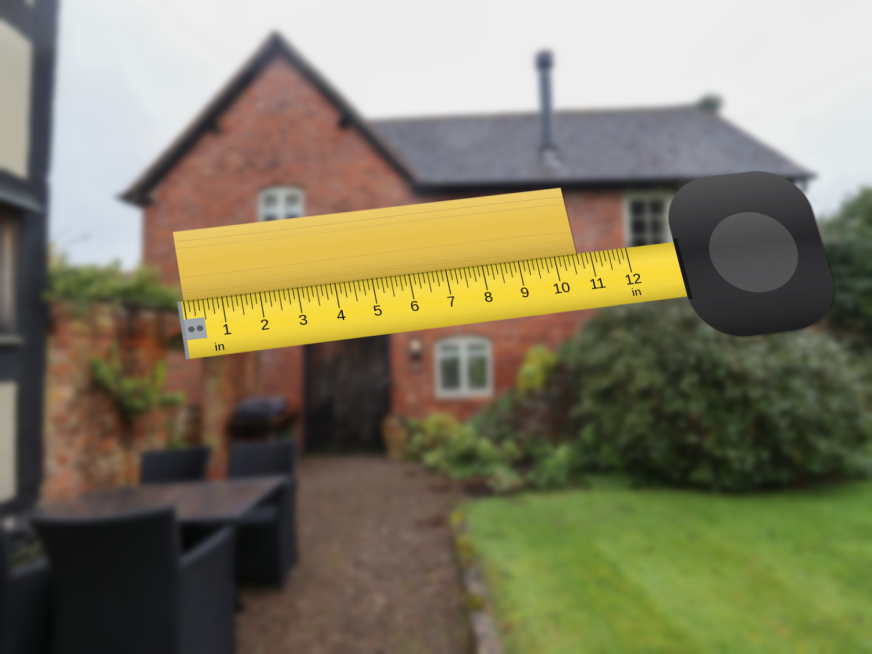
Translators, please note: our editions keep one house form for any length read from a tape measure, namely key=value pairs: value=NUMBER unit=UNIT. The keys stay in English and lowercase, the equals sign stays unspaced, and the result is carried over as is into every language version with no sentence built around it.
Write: value=10.625 unit=in
